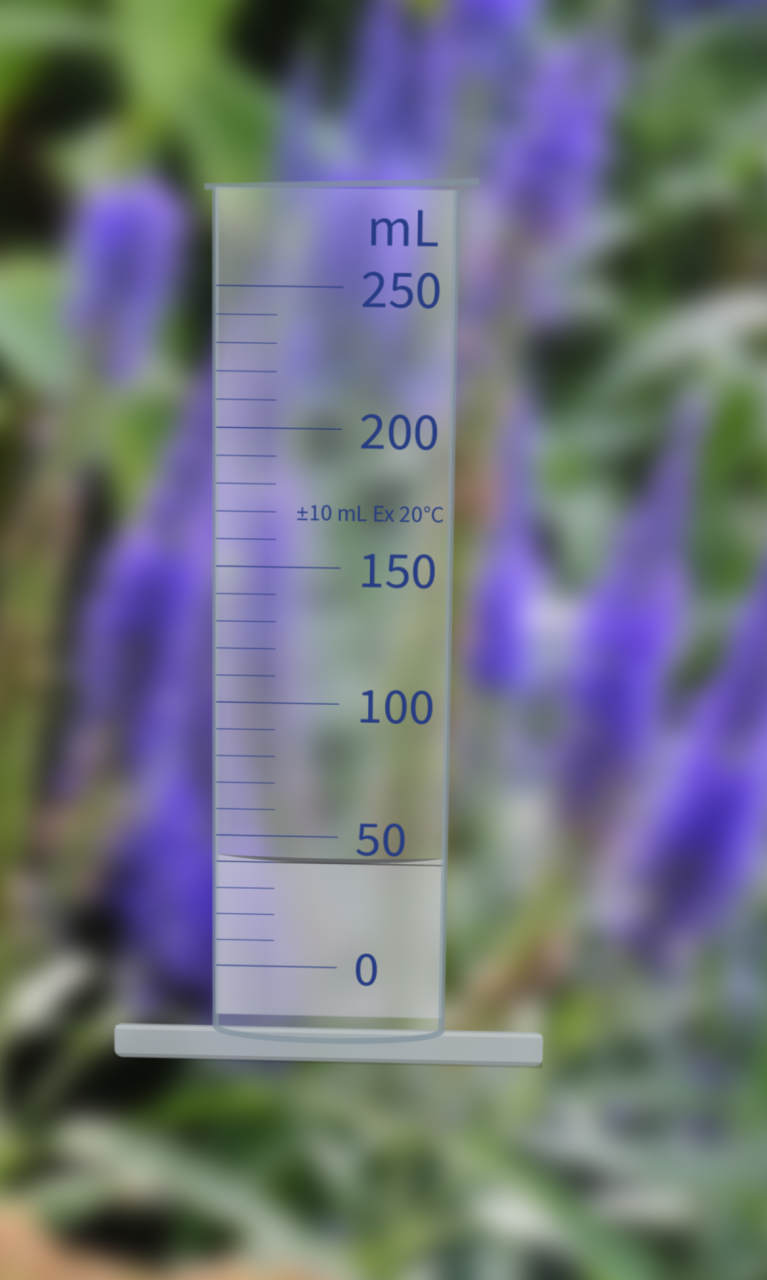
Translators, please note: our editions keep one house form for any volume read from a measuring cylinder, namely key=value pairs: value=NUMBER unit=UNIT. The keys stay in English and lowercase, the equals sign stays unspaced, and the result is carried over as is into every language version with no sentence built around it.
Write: value=40 unit=mL
